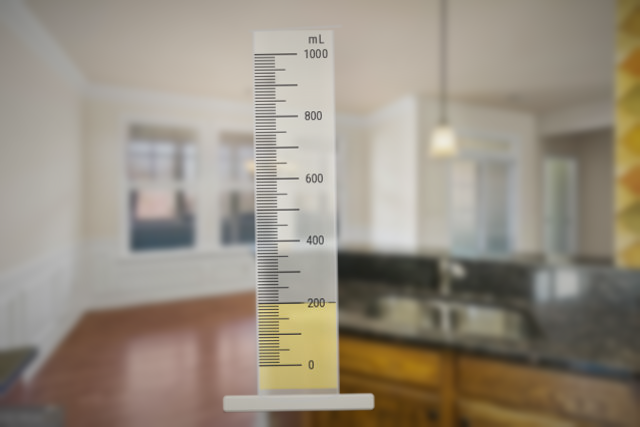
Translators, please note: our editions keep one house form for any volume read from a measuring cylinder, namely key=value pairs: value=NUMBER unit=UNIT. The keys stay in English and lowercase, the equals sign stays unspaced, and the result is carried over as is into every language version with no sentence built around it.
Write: value=200 unit=mL
